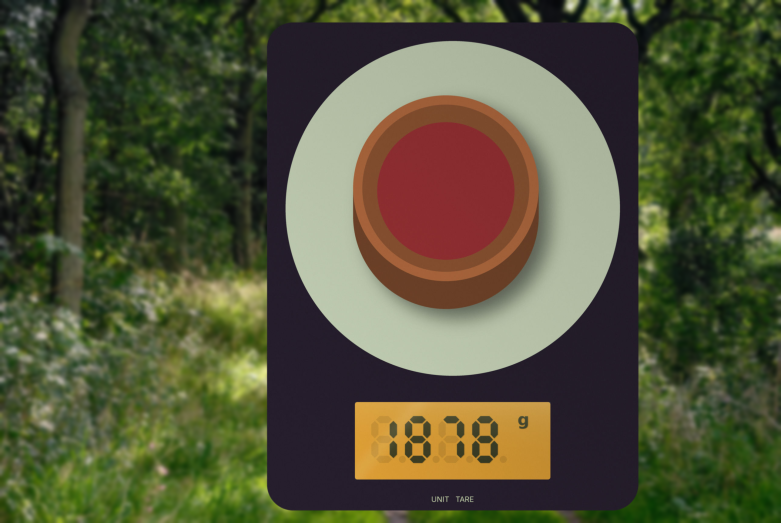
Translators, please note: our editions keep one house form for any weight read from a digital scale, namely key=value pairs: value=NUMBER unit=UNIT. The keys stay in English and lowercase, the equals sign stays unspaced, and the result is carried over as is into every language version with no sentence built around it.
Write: value=1878 unit=g
